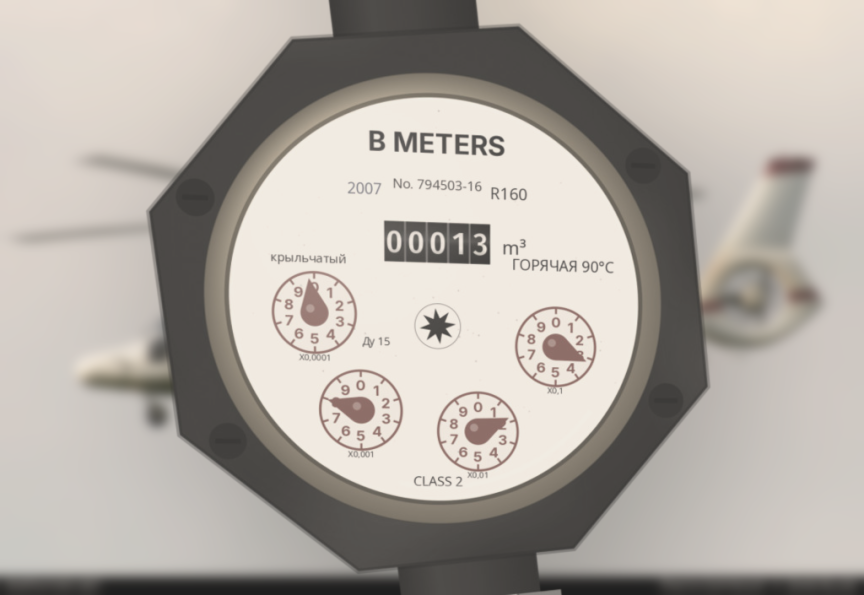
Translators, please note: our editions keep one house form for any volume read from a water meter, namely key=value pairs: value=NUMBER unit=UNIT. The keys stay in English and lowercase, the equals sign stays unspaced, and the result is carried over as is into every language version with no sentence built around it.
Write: value=13.3179 unit=m³
